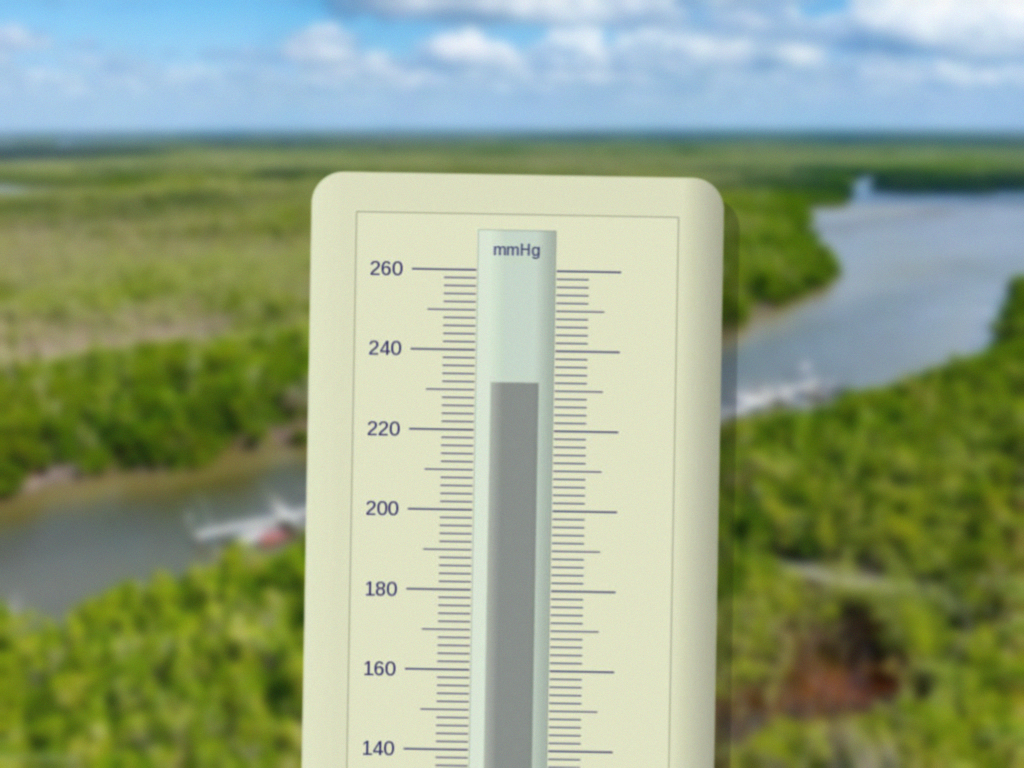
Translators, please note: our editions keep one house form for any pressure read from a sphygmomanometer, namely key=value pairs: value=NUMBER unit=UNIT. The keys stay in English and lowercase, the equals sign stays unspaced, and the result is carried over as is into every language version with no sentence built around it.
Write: value=232 unit=mmHg
